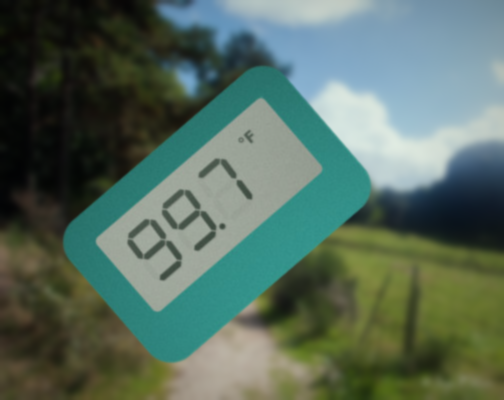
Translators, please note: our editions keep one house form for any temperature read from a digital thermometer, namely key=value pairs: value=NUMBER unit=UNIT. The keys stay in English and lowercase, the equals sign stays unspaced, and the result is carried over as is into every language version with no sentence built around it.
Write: value=99.7 unit=°F
